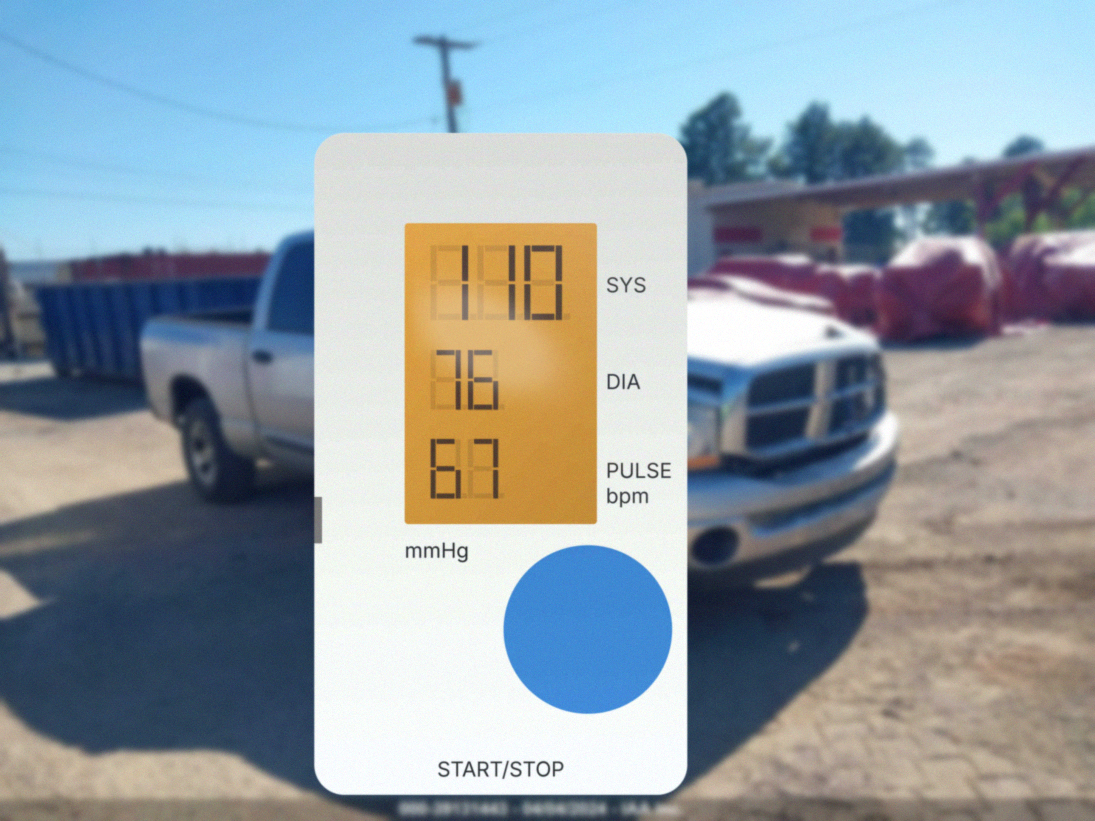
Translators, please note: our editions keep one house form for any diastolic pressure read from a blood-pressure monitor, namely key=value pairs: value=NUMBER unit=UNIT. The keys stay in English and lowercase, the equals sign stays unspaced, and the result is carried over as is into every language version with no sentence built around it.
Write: value=76 unit=mmHg
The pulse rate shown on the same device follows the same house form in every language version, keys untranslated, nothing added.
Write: value=67 unit=bpm
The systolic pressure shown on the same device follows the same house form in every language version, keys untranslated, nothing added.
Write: value=110 unit=mmHg
